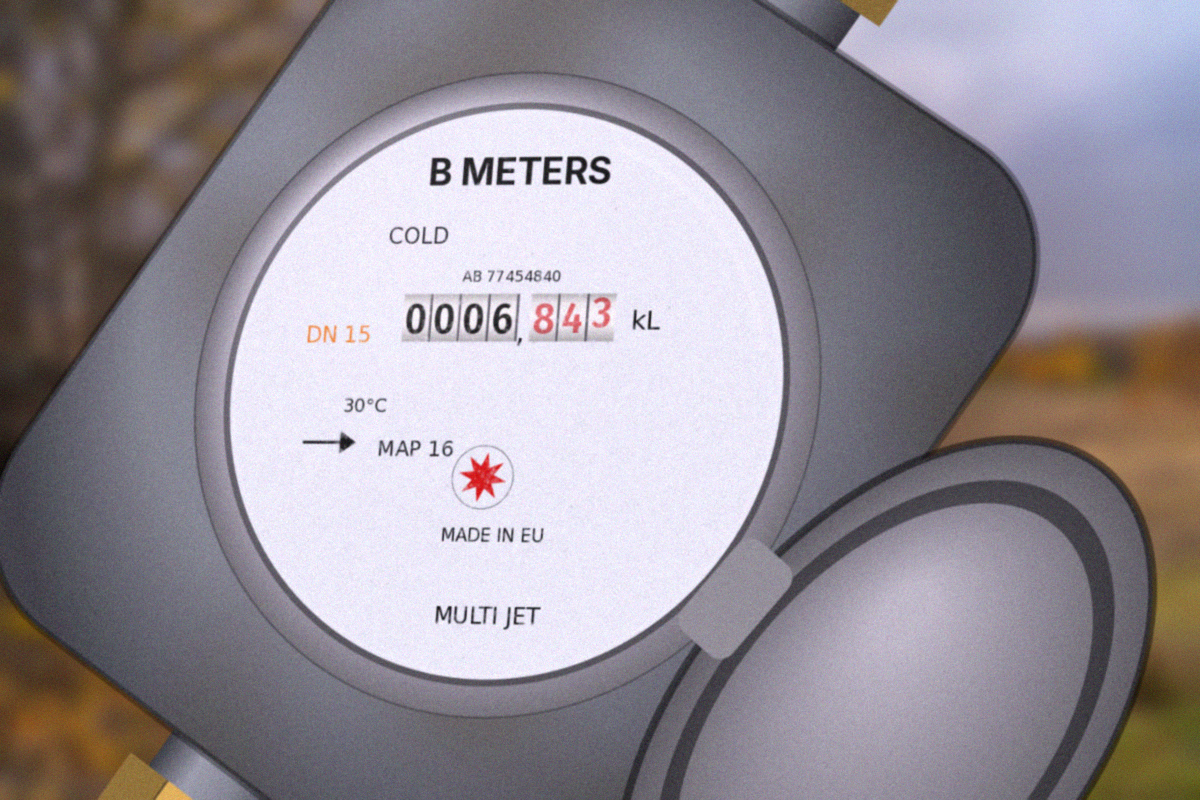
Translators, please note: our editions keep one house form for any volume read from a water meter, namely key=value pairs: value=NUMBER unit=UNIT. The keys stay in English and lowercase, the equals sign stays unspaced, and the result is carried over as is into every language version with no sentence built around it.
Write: value=6.843 unit=kL
